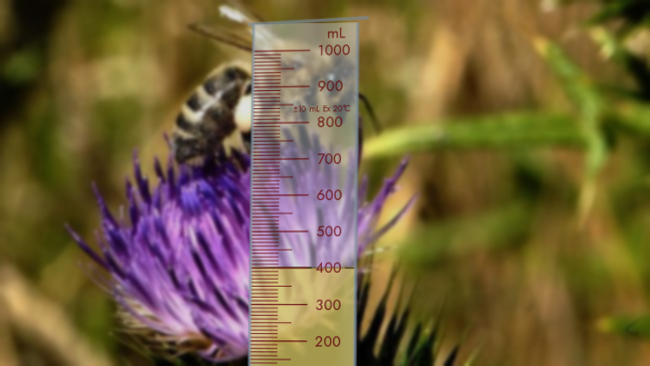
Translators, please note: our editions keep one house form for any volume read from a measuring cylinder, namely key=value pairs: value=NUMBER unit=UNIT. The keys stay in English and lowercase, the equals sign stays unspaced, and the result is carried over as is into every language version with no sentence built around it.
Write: value=400 unit=mL
